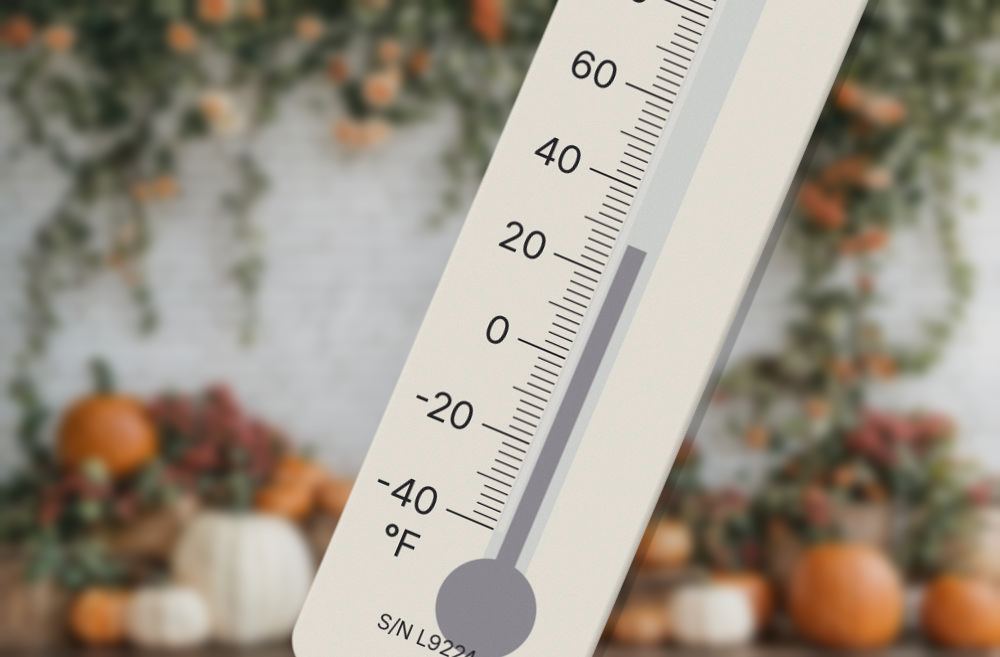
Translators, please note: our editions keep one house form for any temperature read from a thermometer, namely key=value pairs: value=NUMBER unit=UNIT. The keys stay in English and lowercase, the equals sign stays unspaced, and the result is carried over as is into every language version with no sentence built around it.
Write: value=28 unit=°F
